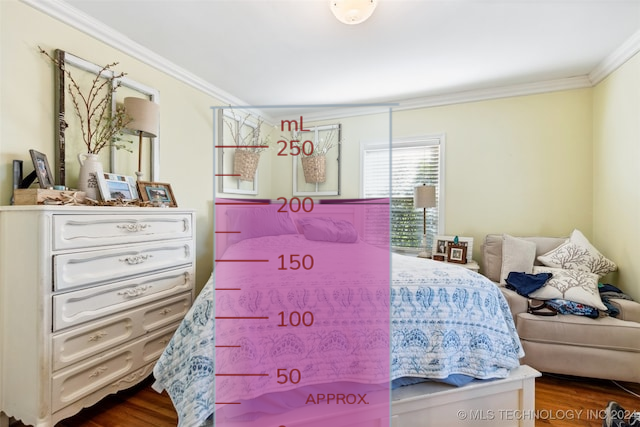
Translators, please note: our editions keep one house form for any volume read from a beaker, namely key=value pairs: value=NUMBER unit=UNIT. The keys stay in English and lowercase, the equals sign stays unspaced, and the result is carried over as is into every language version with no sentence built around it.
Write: value=200 unit=mL
